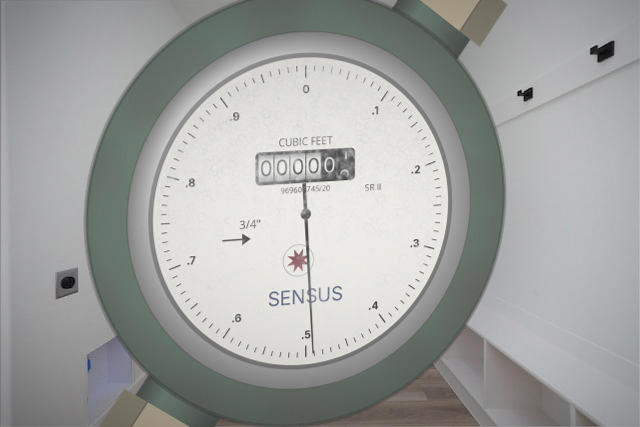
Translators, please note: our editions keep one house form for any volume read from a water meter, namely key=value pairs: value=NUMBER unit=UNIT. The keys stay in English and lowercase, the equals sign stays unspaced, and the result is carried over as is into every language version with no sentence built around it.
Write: value=1.49 unit=ft³
